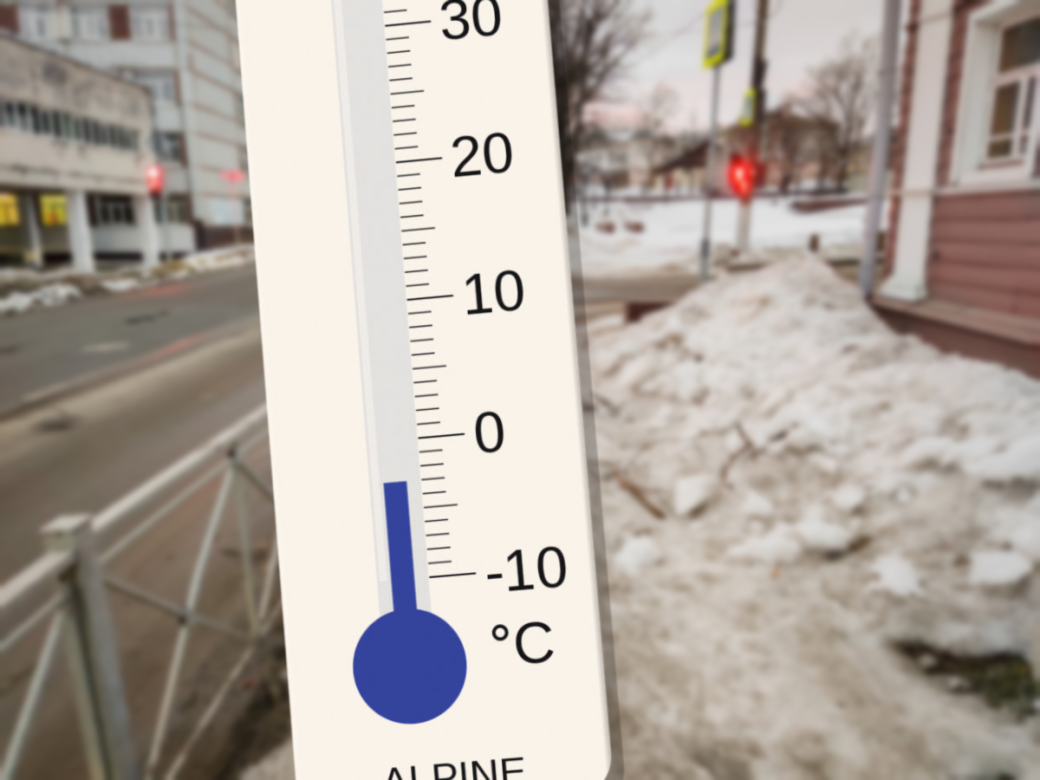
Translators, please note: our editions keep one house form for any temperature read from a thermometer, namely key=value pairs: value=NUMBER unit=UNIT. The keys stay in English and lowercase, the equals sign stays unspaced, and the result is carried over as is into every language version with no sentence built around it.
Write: value=-3 unit=°C
